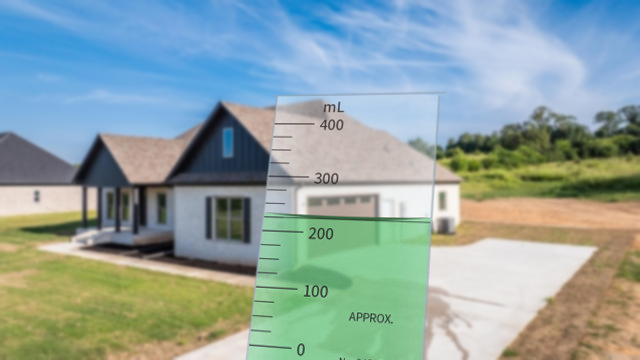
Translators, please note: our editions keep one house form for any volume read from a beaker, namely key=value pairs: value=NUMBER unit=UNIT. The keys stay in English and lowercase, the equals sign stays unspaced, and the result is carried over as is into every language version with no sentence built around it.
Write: value=225 unit=mL
